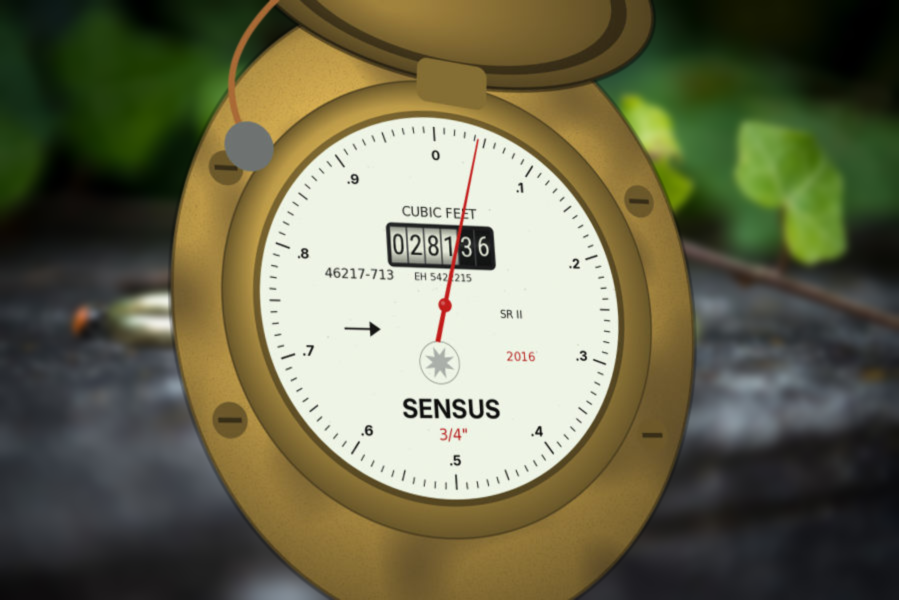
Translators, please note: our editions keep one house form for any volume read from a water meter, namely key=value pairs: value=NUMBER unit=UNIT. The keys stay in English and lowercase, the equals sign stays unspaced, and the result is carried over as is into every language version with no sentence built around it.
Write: value=28136.04 unit=ft³
